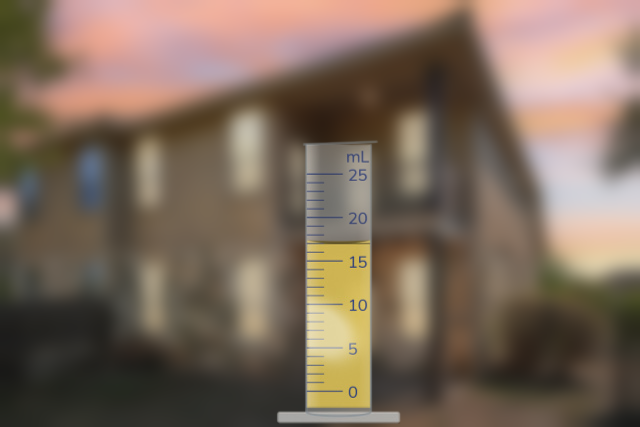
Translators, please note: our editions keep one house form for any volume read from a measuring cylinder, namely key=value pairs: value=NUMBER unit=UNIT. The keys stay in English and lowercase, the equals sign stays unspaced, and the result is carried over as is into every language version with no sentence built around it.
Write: value=17 unit=mL
